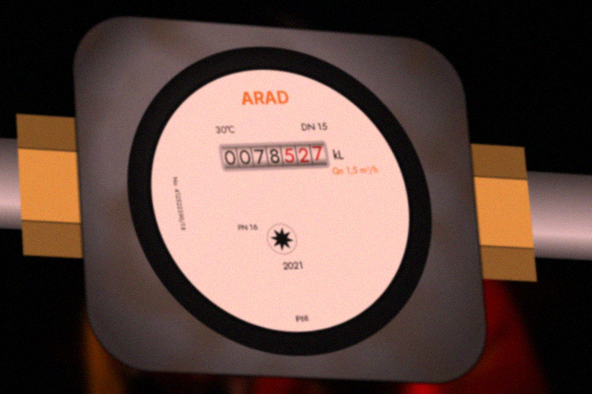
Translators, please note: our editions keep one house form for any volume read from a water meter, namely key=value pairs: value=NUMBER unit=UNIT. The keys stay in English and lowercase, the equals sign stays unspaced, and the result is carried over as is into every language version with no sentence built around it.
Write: value=78.527 unit=kL
